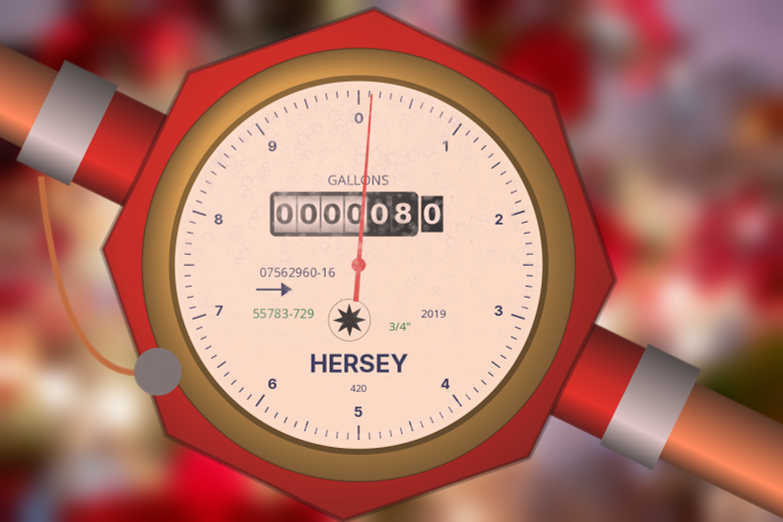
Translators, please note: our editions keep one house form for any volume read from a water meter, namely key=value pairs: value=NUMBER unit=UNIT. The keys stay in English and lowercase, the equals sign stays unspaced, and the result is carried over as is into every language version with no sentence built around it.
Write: value=80.1 unit=gal
